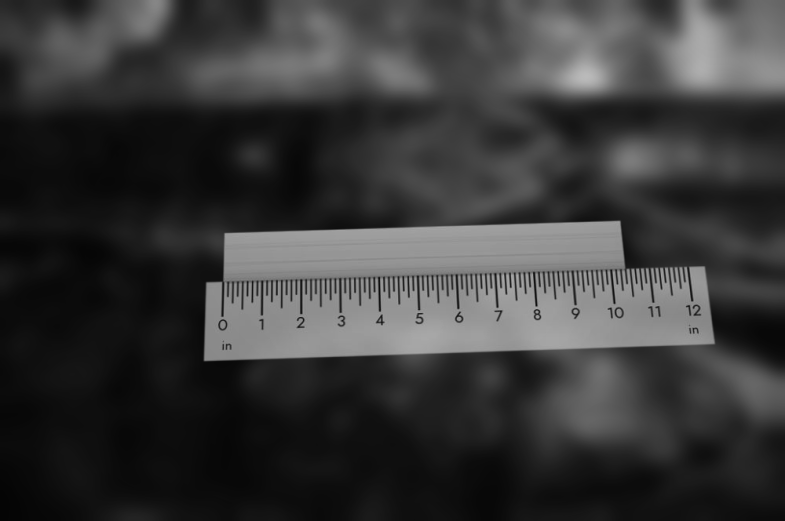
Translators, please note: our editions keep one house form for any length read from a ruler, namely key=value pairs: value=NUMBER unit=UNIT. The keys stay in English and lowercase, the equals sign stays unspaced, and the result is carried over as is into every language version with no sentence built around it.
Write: value=10.375 unit=in
